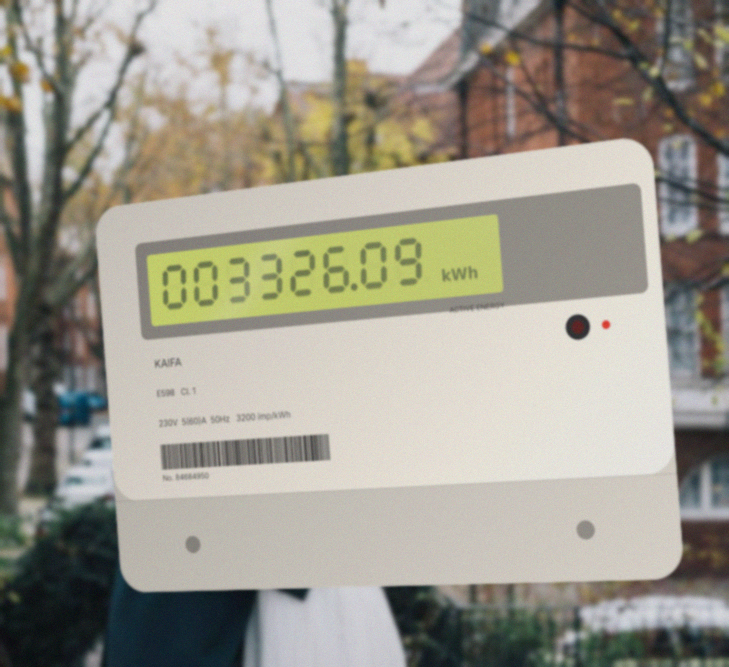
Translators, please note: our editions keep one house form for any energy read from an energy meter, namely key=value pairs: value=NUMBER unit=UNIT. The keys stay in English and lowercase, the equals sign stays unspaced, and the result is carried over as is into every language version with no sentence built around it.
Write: value=3326.09 unit=kWh
